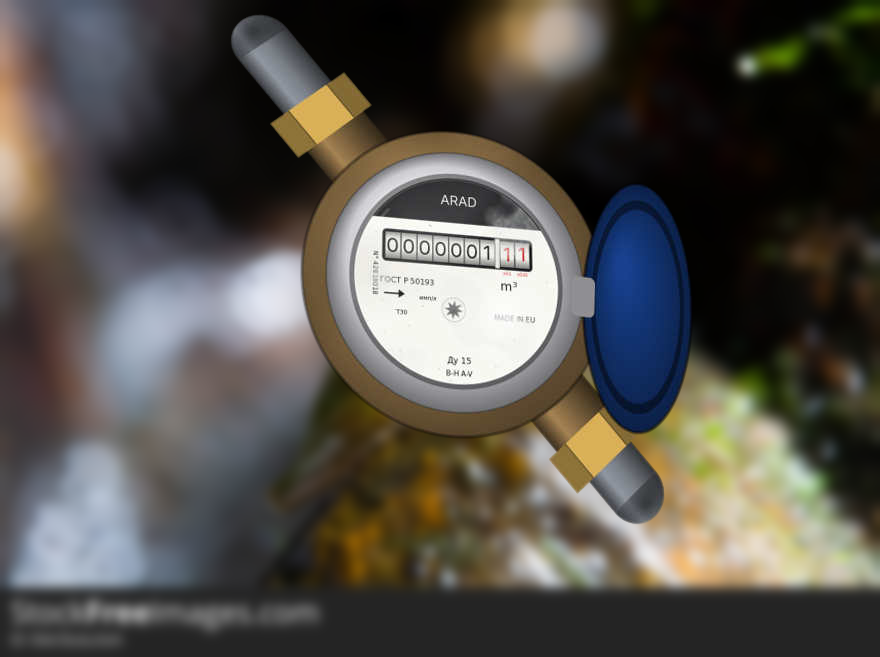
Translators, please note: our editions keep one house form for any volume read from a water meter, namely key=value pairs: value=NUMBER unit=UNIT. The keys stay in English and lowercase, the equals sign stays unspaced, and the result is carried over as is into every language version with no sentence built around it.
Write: value=1.11 unit=m³
